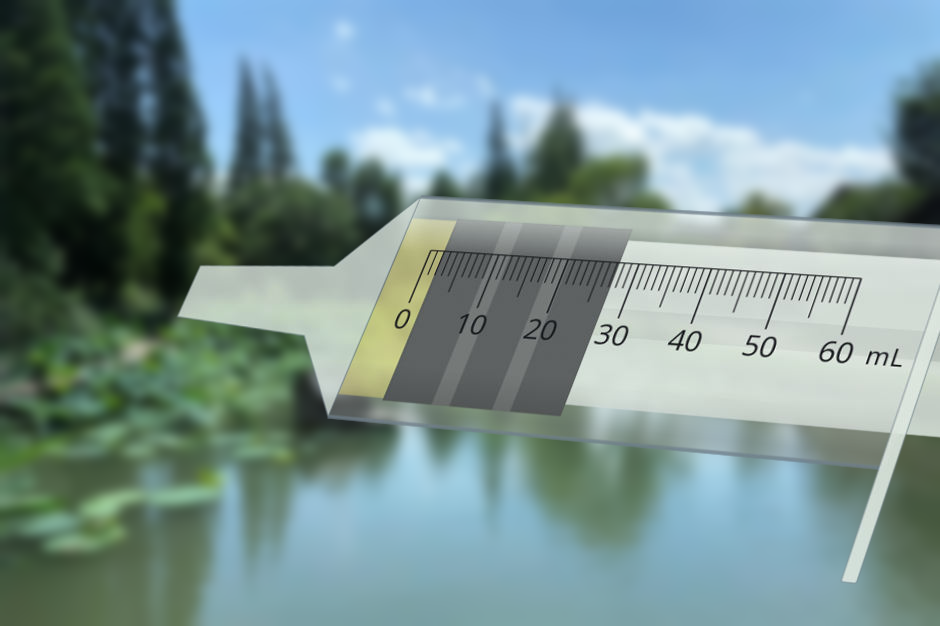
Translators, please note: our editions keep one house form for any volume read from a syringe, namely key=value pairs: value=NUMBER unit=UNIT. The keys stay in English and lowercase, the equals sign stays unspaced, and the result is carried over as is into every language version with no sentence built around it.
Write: value=2 unit=mL
